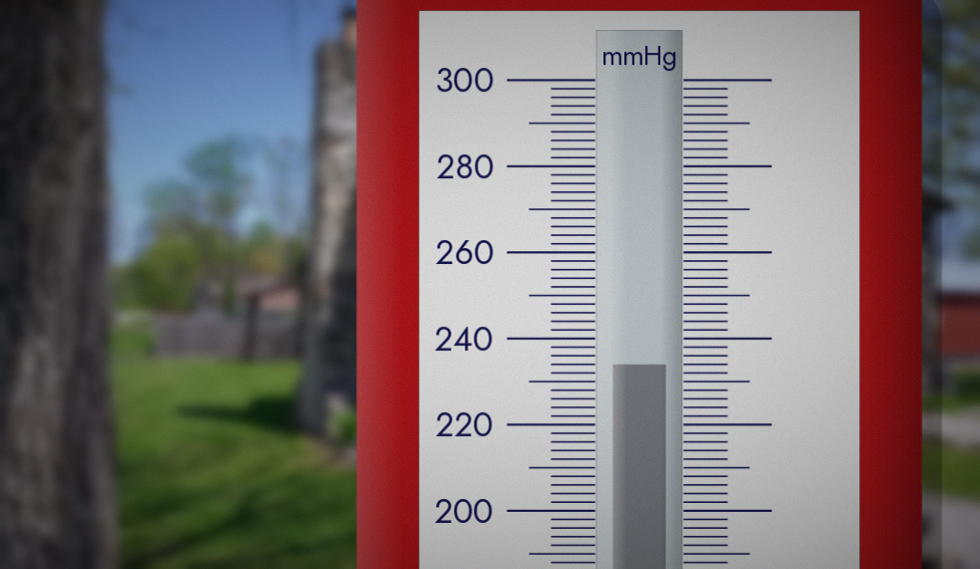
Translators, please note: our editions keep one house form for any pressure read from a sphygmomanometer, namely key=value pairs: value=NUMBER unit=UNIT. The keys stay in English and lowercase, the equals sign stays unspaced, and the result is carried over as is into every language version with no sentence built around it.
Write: value=234 unit=mmHg
